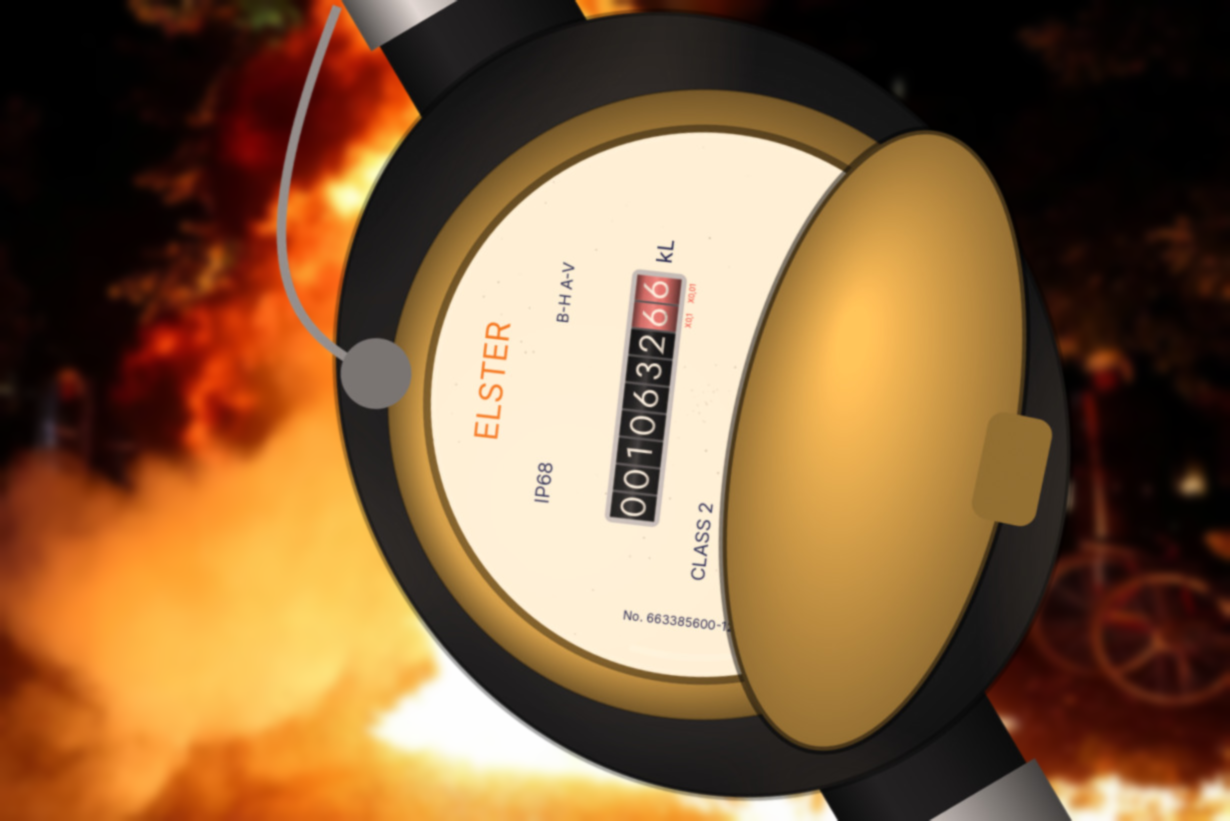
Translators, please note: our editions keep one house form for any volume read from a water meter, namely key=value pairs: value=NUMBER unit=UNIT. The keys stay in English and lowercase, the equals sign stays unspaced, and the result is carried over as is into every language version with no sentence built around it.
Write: value=10632.66 unit=kL
